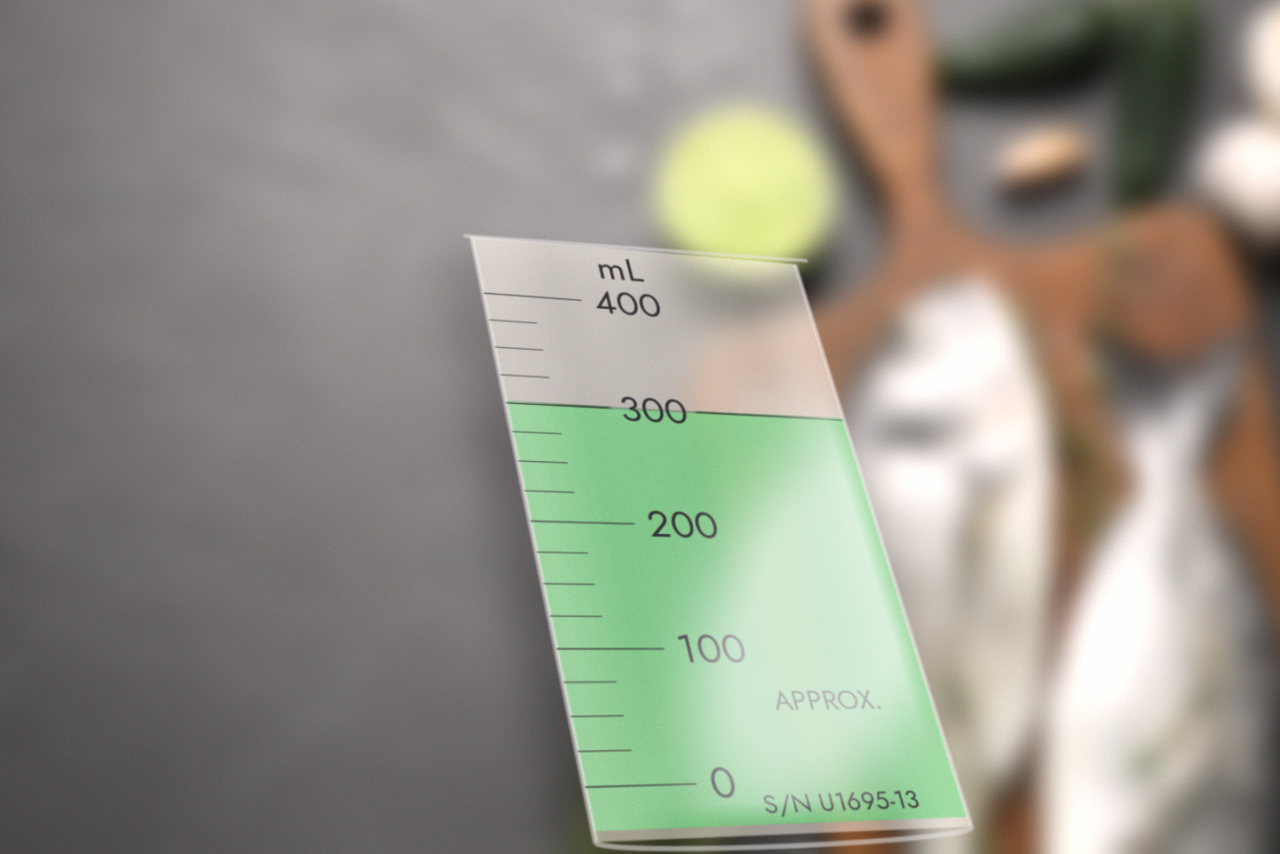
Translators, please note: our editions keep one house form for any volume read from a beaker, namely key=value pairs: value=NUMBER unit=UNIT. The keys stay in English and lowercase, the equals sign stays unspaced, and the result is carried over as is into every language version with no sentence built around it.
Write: value=300 unit=mL
